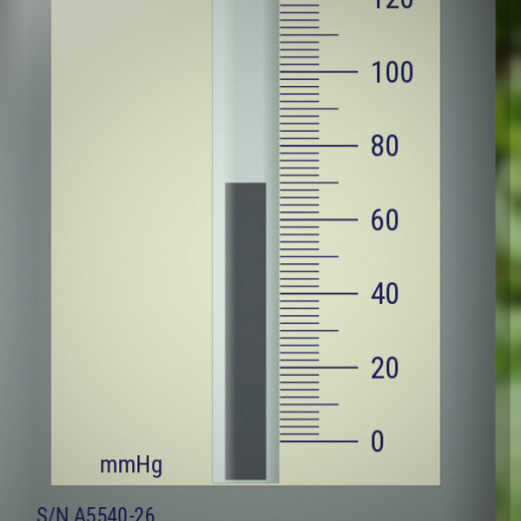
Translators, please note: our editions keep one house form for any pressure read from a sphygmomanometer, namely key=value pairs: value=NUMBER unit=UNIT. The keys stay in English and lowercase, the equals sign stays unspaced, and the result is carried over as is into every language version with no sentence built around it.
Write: value=70 unit=mmHg
